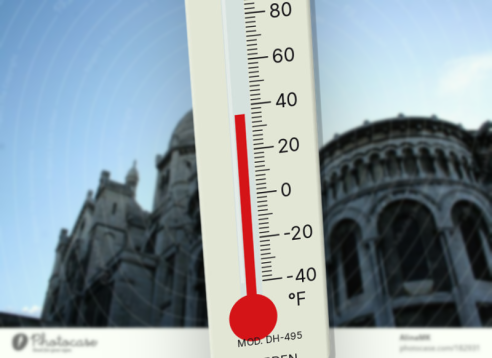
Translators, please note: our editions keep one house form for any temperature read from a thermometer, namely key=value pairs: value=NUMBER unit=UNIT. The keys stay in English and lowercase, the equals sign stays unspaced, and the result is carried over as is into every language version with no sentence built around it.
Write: value=36 unit=°F
